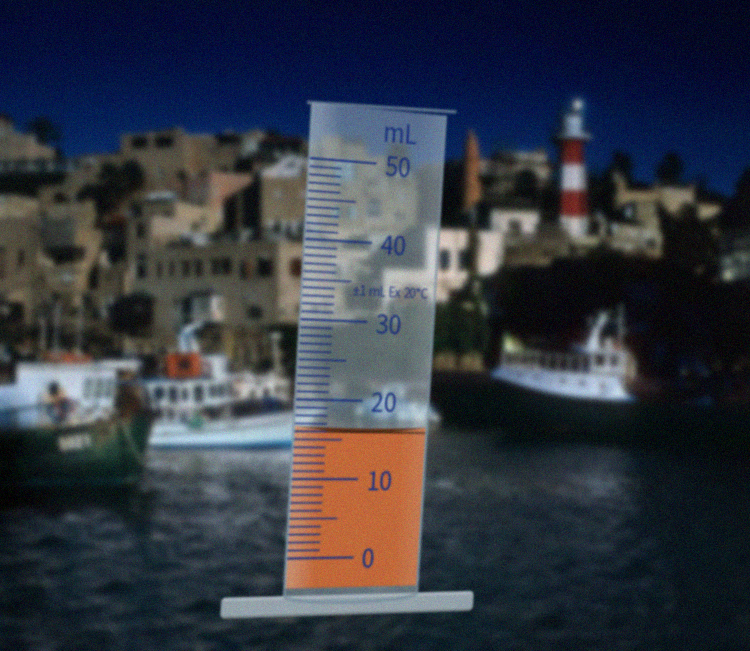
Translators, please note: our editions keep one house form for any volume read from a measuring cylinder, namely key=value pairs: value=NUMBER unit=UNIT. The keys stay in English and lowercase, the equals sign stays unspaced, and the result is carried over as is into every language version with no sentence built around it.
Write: value=16 unit=mL
